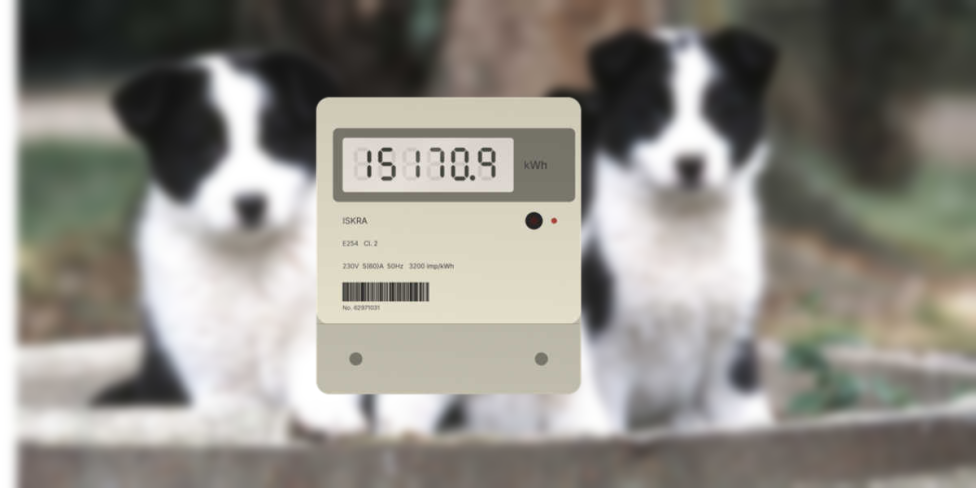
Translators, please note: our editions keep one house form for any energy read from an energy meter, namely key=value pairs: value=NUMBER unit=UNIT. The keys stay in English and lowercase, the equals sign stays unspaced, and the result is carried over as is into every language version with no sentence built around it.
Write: value=15170.9 unit=kWh
